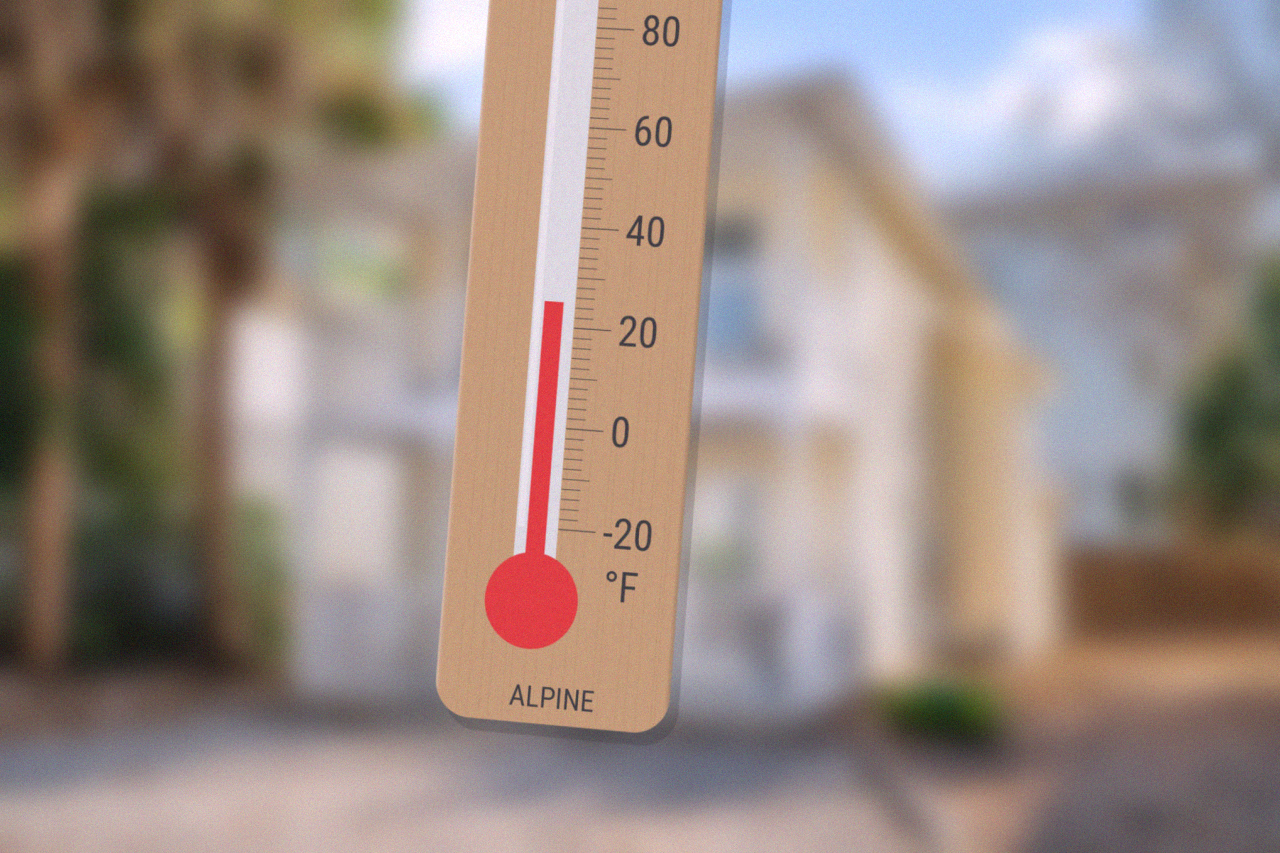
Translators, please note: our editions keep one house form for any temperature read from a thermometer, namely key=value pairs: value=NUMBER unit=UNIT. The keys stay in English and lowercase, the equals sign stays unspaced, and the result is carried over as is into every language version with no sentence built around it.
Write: value=25 unit=°F
